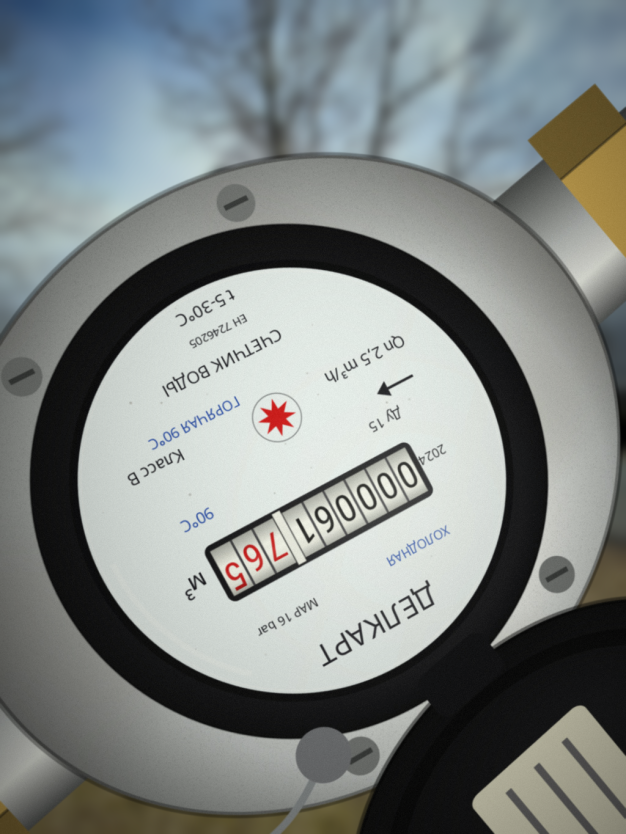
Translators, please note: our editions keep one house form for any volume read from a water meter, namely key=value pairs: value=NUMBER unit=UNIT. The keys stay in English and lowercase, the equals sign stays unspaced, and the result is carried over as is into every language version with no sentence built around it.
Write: value=61.765 unit=m³
